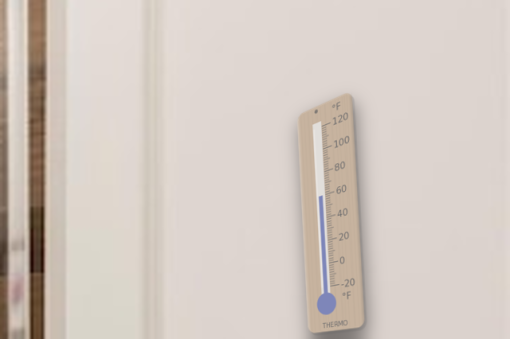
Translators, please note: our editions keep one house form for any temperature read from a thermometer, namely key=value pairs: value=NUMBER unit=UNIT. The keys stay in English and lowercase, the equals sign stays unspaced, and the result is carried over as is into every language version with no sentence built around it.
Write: value=60 unit=°F
